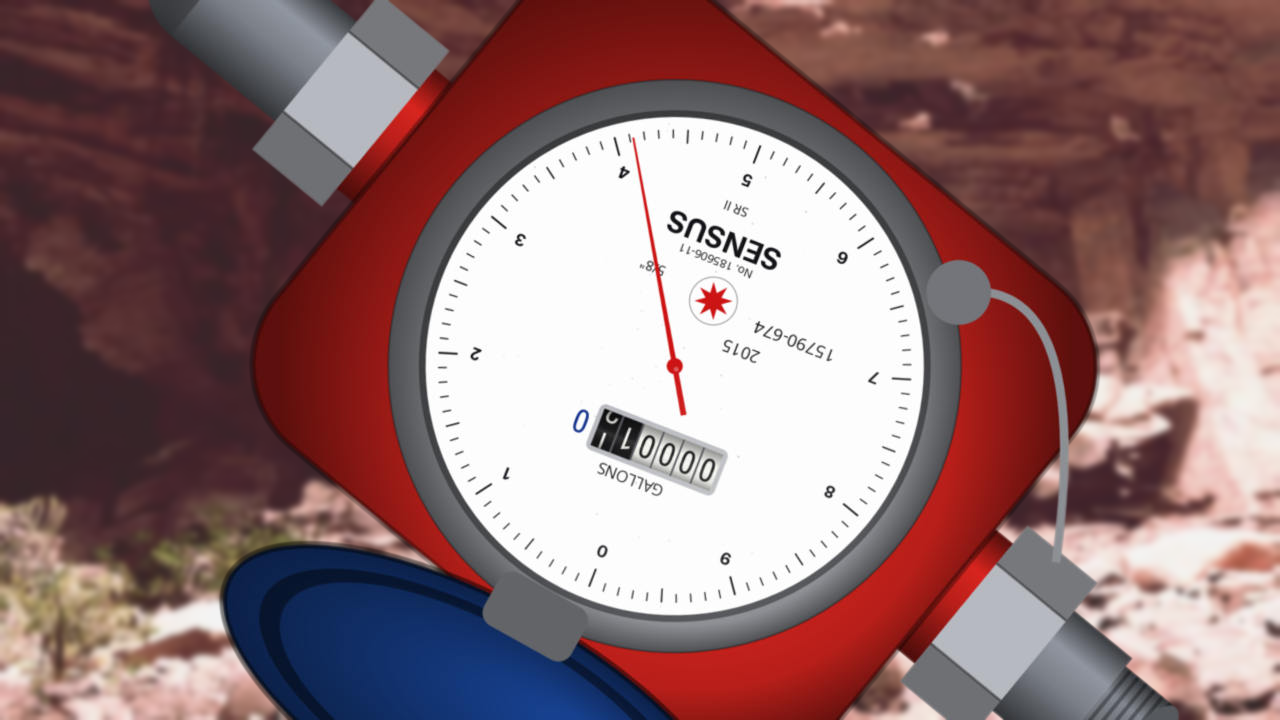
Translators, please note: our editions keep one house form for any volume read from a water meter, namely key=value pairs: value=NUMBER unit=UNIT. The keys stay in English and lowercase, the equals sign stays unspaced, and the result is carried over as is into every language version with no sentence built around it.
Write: value=114.1 unit=gal
